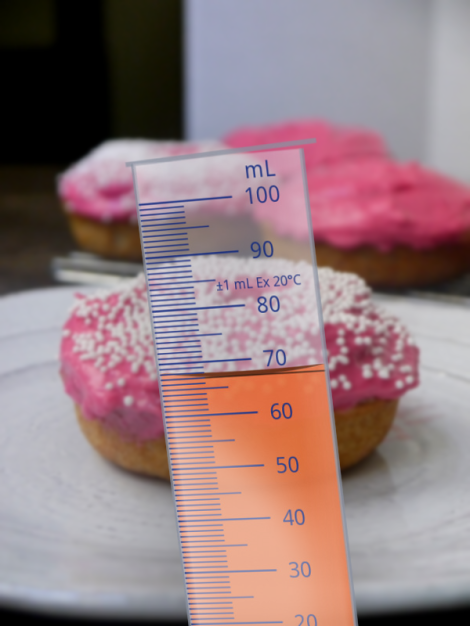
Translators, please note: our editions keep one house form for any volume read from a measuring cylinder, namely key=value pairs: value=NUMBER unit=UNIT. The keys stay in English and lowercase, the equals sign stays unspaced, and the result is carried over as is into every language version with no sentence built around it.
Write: value=67 unit=mL
